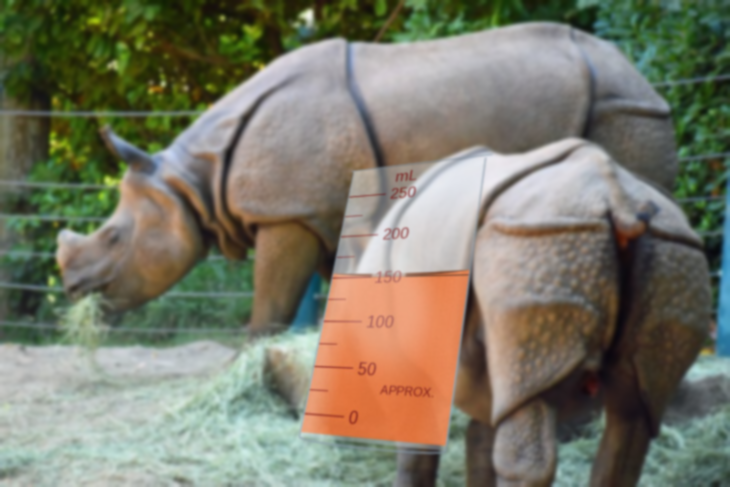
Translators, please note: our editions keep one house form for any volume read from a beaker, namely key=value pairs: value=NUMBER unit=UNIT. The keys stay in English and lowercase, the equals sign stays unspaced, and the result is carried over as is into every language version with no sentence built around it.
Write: value=150 unit=mL
